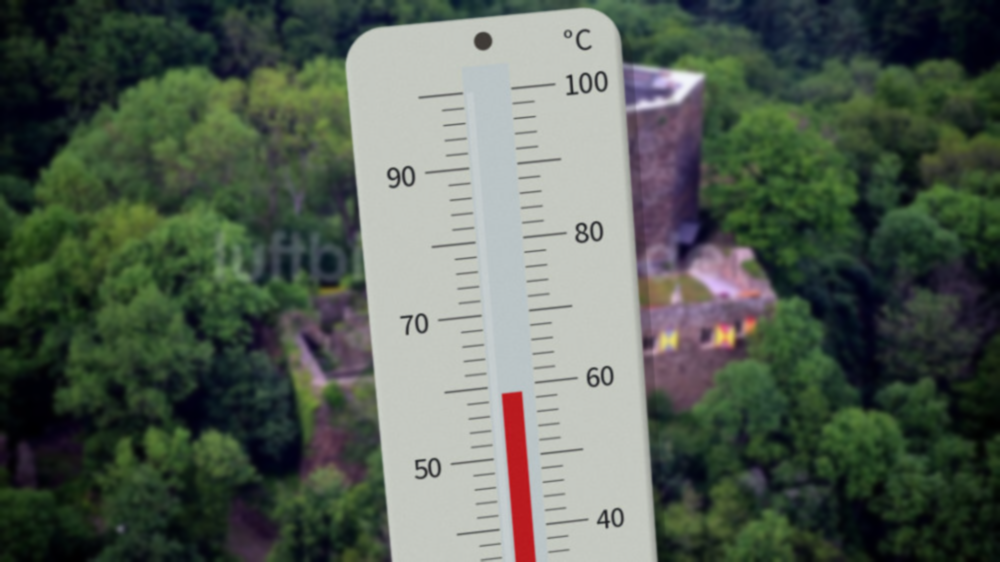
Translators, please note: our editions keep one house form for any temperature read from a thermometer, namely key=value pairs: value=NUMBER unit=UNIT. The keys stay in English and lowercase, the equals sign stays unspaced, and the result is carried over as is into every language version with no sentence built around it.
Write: value=59 unit=°C
